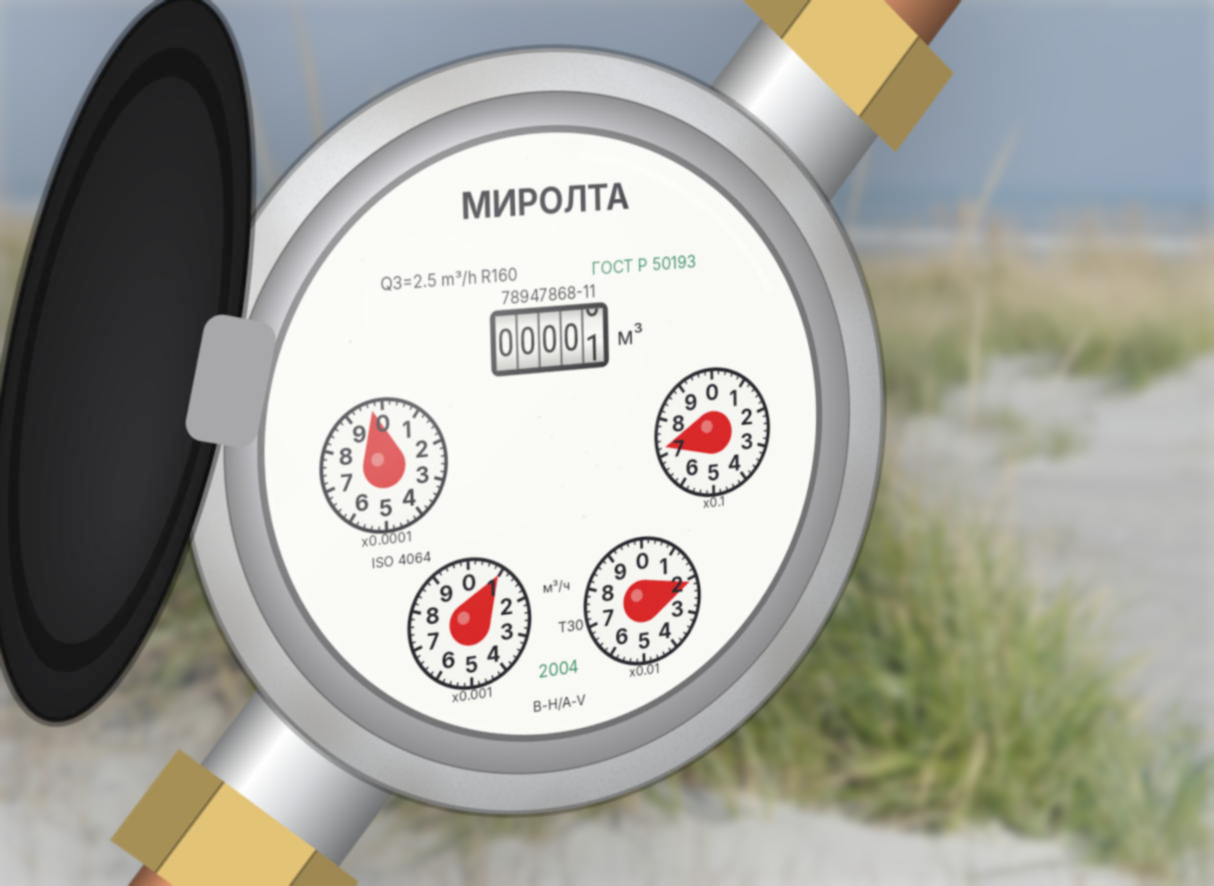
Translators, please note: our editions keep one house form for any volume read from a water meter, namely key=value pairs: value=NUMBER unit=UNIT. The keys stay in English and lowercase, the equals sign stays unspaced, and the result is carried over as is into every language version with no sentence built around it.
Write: value=0.7209 unit=m³
